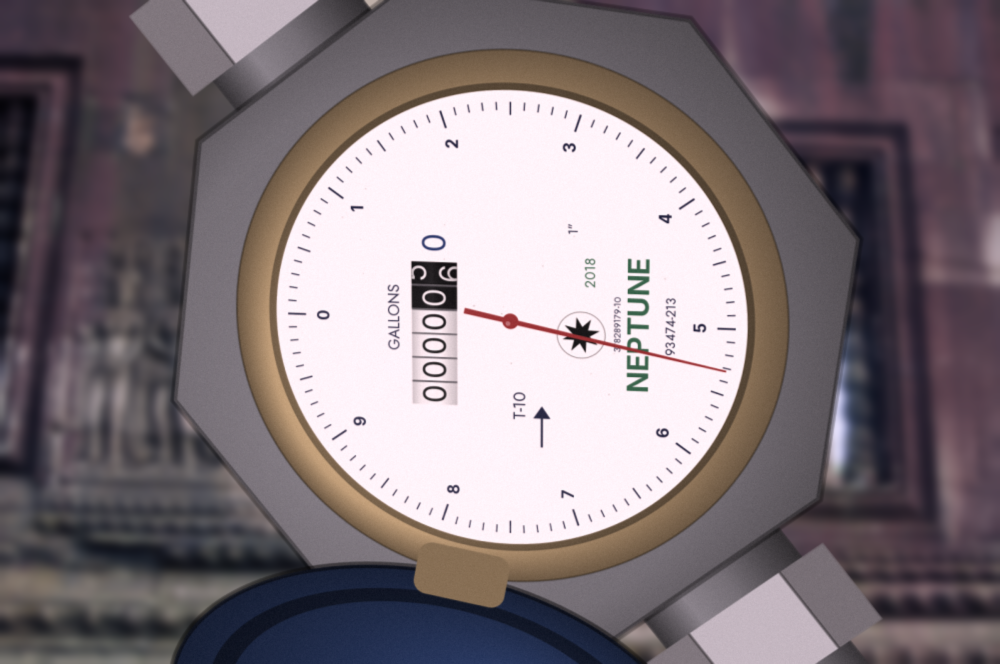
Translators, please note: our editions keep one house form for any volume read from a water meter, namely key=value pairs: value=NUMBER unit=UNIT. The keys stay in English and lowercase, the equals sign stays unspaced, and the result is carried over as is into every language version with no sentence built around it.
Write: value=55.3 unit=gal
